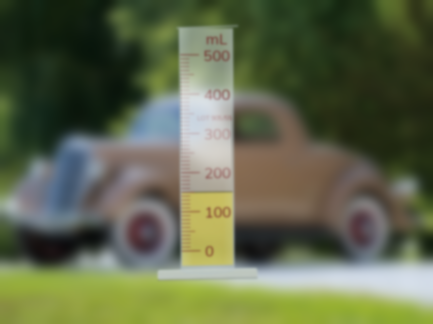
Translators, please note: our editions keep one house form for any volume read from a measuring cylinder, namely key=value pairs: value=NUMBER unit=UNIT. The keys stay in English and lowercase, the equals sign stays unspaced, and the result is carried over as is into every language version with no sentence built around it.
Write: value=150 unit=mL
